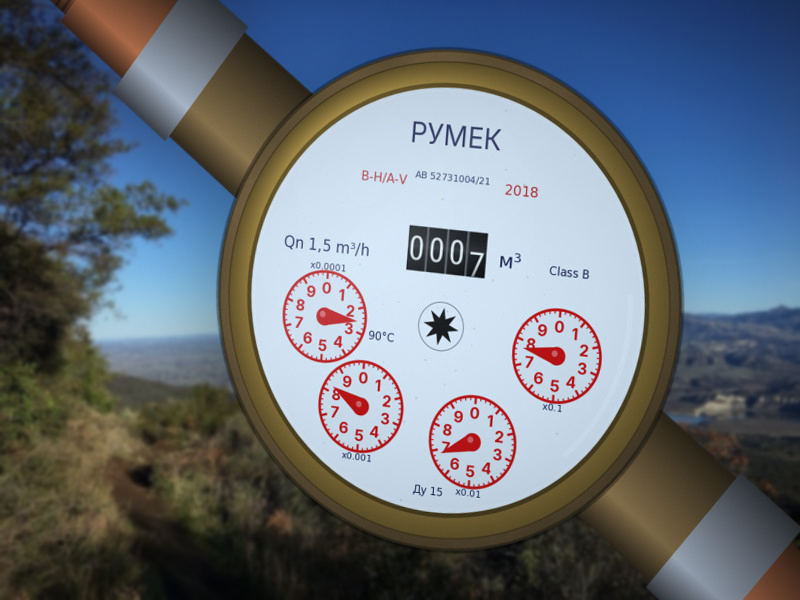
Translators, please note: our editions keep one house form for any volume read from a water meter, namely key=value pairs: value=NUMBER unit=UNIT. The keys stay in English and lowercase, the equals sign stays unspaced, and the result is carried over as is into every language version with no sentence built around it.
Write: value=6.7682 unit=m³
